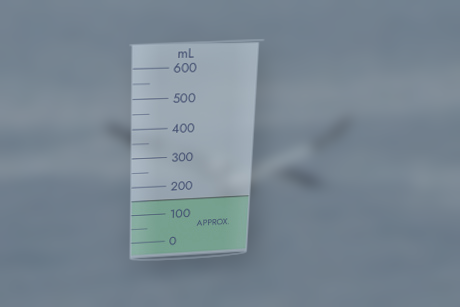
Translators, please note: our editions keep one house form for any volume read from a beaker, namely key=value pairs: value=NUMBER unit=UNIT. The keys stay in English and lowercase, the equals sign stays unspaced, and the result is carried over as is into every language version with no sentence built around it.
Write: value=150 unit=mL
